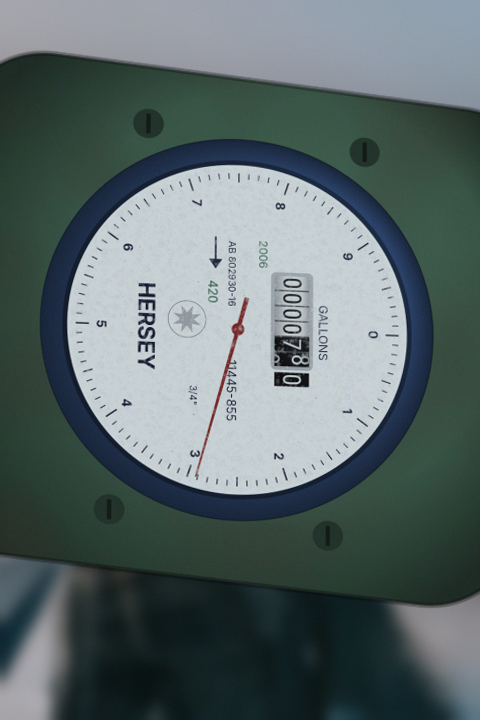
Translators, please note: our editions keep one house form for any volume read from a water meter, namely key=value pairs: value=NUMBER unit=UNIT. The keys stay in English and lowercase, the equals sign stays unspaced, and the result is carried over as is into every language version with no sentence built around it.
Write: value=782.9 unit=gal
